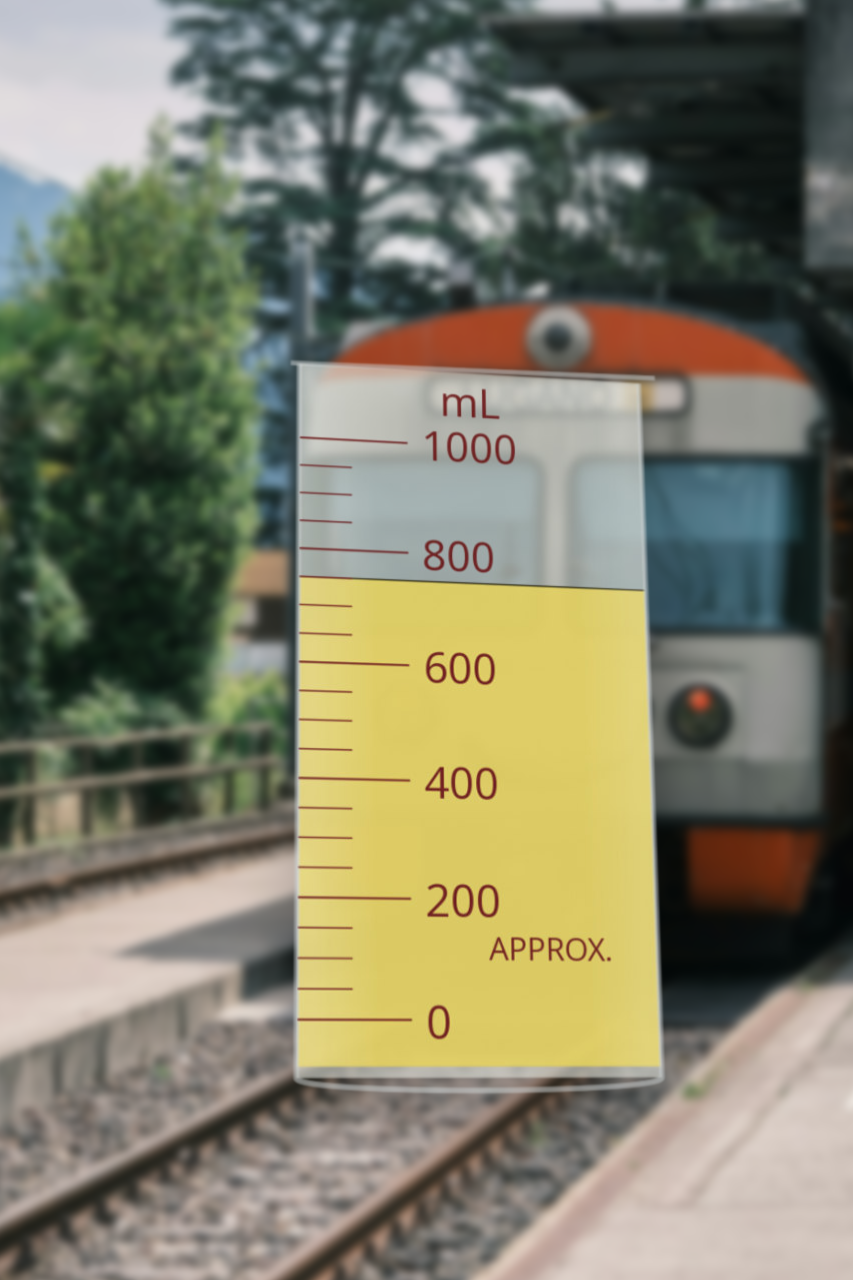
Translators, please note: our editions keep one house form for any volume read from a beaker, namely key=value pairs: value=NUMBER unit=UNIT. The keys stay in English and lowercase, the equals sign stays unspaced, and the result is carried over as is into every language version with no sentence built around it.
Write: value=750 unit=mL
